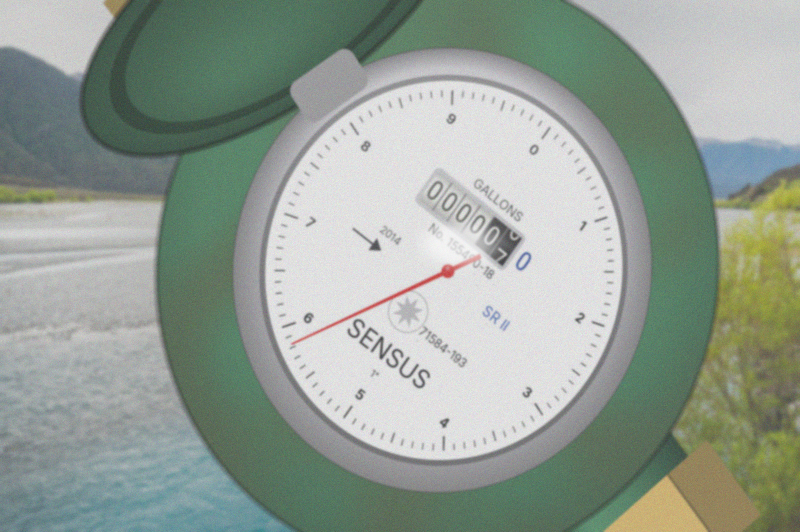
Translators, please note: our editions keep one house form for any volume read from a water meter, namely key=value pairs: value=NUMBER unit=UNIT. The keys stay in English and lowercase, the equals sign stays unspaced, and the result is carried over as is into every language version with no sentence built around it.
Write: value=65.8 unit=gal
